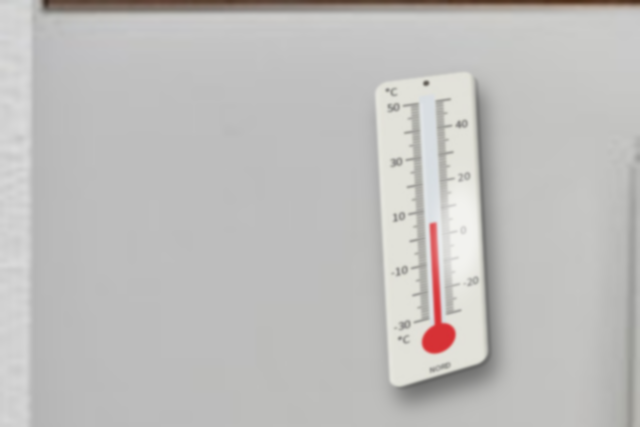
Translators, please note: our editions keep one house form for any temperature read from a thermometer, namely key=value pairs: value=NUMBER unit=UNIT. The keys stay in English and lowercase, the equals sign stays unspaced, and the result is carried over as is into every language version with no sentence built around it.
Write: value=5 unit=°C
